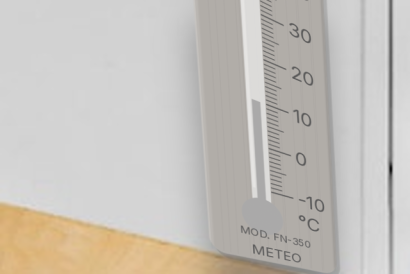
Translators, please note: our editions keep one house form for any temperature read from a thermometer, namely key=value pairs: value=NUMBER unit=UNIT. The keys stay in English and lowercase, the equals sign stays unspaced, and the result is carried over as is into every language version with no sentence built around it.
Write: value=10 unit=°C
